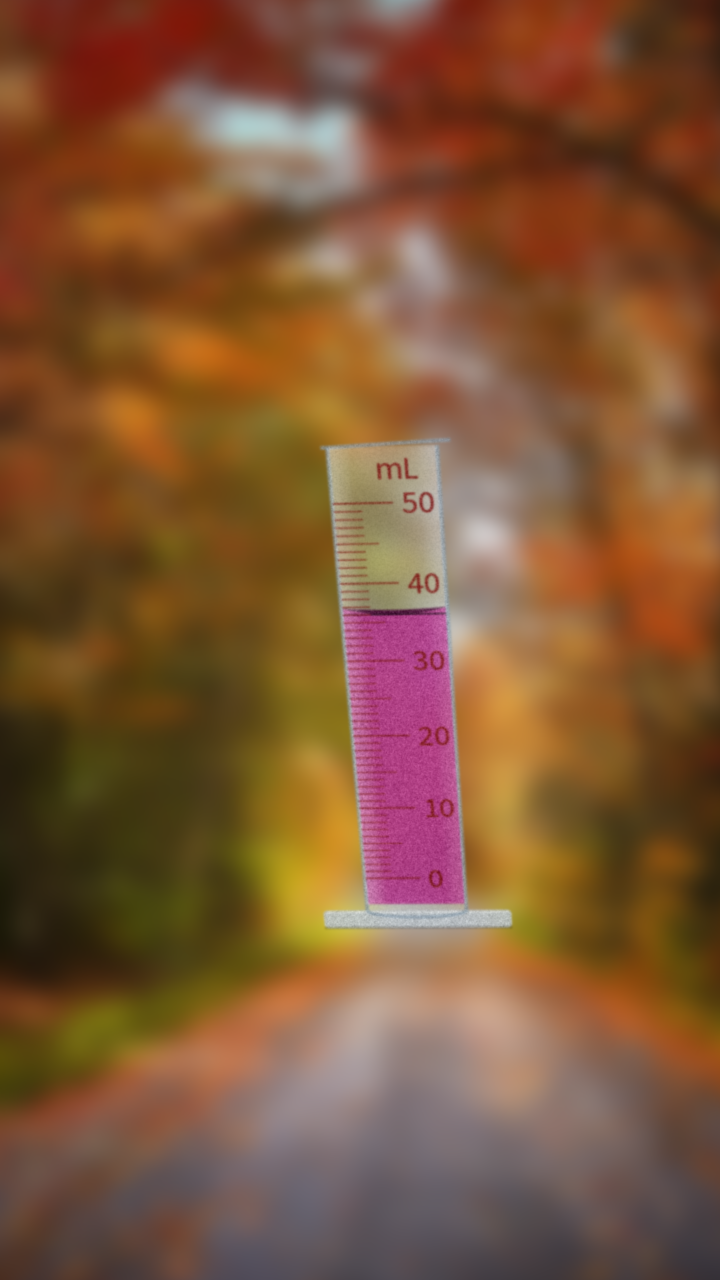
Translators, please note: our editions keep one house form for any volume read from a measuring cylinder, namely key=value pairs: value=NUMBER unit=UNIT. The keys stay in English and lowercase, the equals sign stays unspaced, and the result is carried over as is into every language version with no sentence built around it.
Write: value=36 unit=mL
